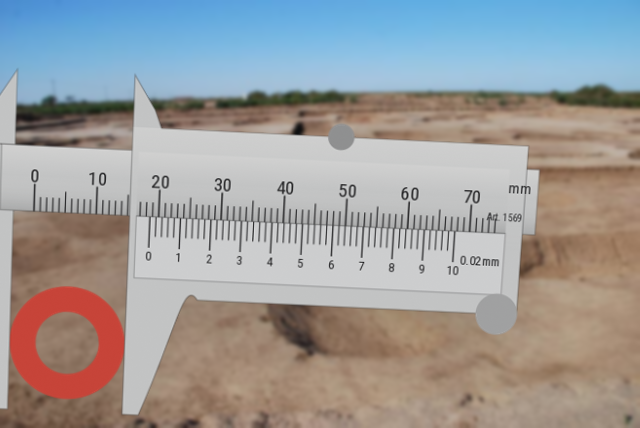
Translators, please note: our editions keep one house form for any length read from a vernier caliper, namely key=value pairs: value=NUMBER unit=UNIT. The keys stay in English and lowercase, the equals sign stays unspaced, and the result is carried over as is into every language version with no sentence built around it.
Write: value=18.6 unit=mm
